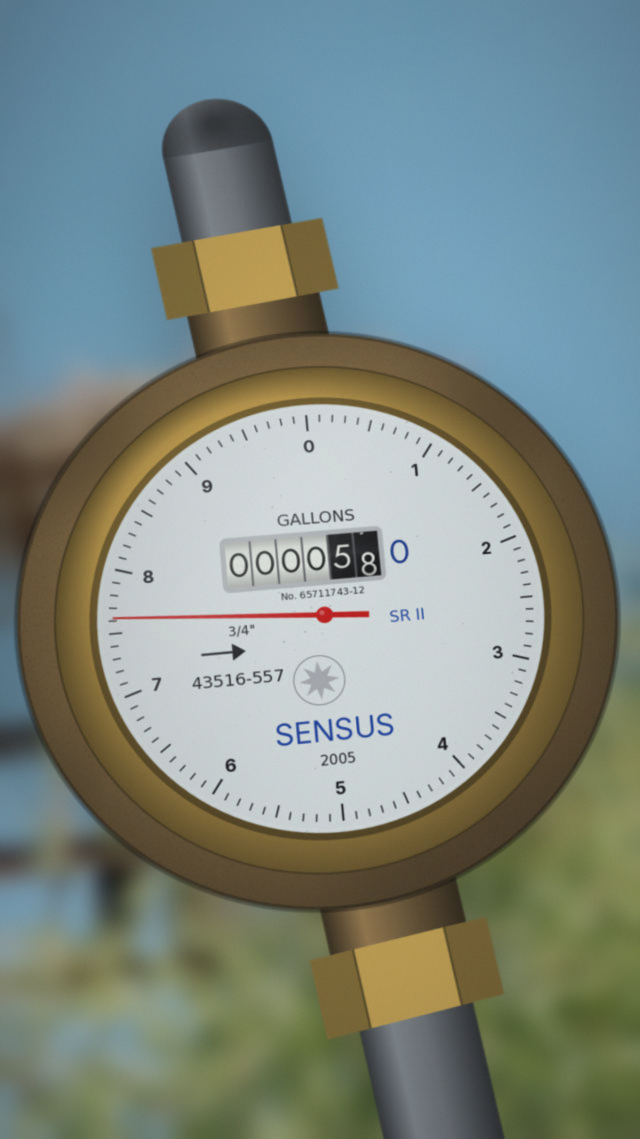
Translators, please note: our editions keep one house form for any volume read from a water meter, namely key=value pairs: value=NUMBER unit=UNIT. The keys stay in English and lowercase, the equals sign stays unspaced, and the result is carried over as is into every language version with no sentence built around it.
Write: value=577.6 unit=gal
